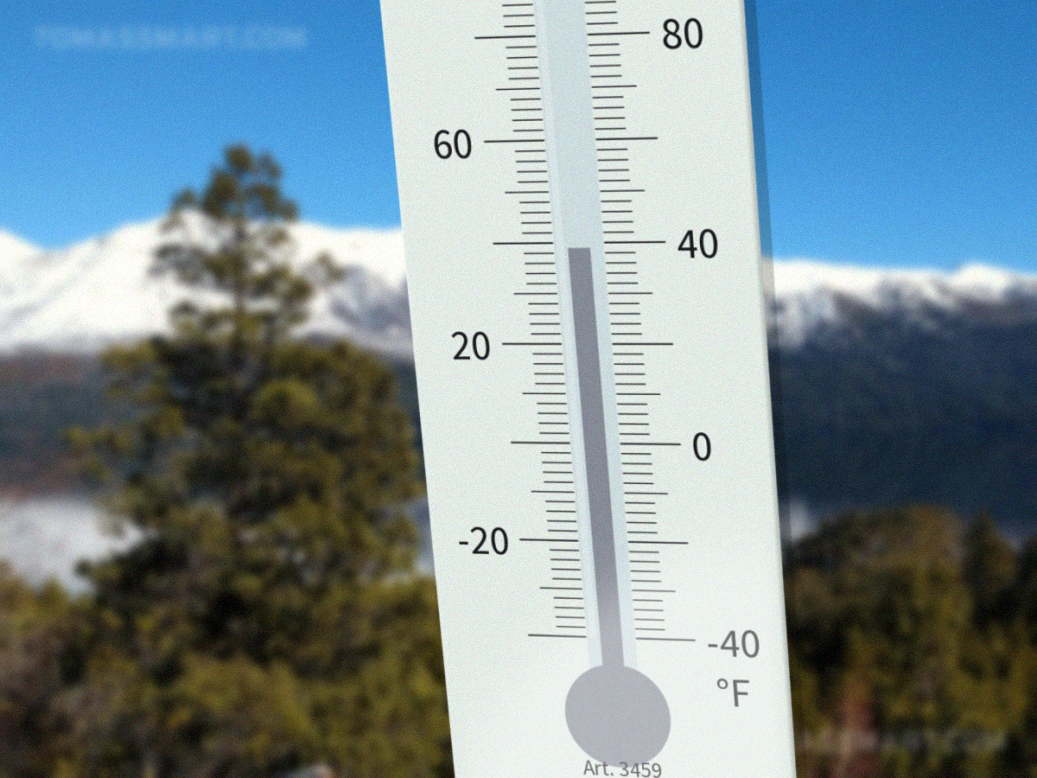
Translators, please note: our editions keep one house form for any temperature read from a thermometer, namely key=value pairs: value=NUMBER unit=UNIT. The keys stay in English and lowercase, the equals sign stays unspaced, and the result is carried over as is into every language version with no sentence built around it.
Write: value=39 unit=°F
